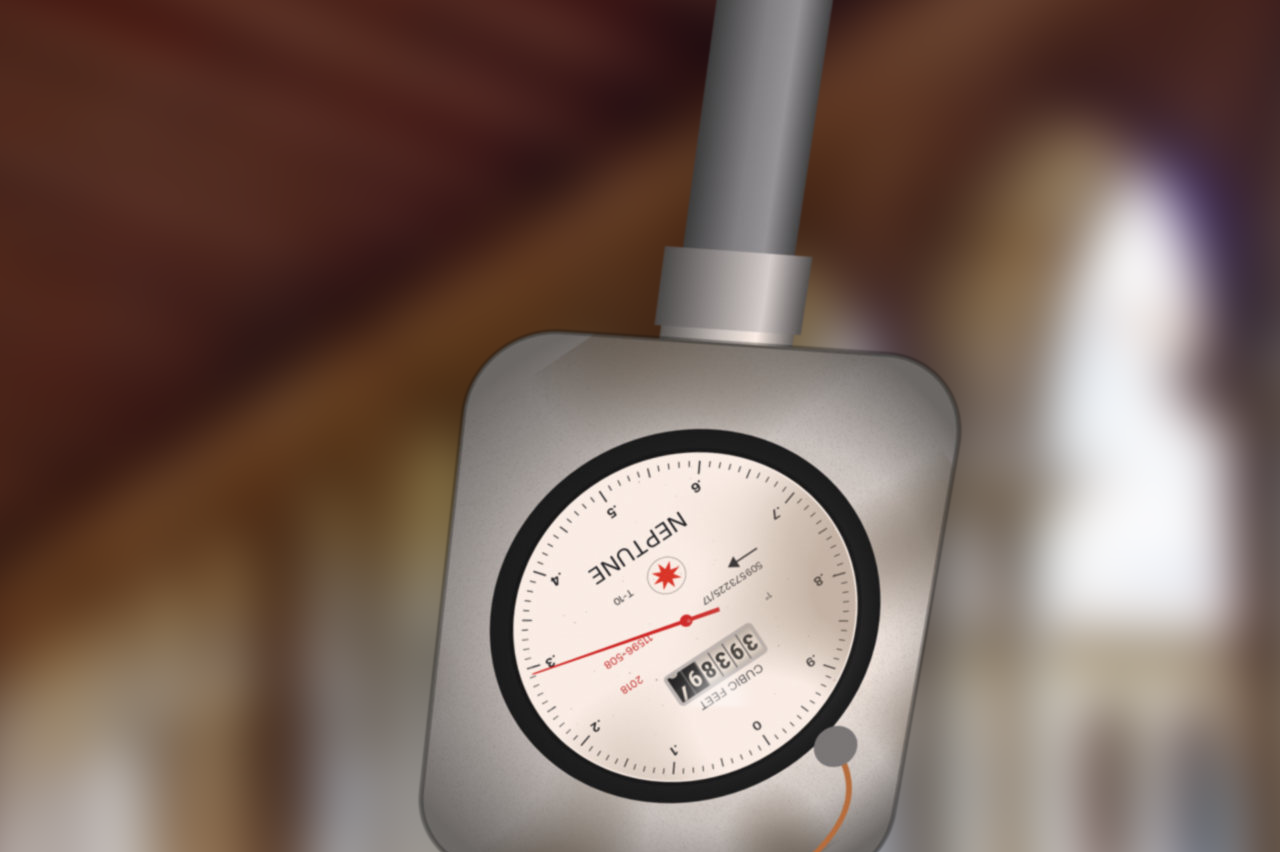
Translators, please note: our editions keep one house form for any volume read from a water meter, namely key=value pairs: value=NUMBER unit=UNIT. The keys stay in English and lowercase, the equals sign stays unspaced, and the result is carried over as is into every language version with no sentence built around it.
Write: value=393897.29 unit=ft³
